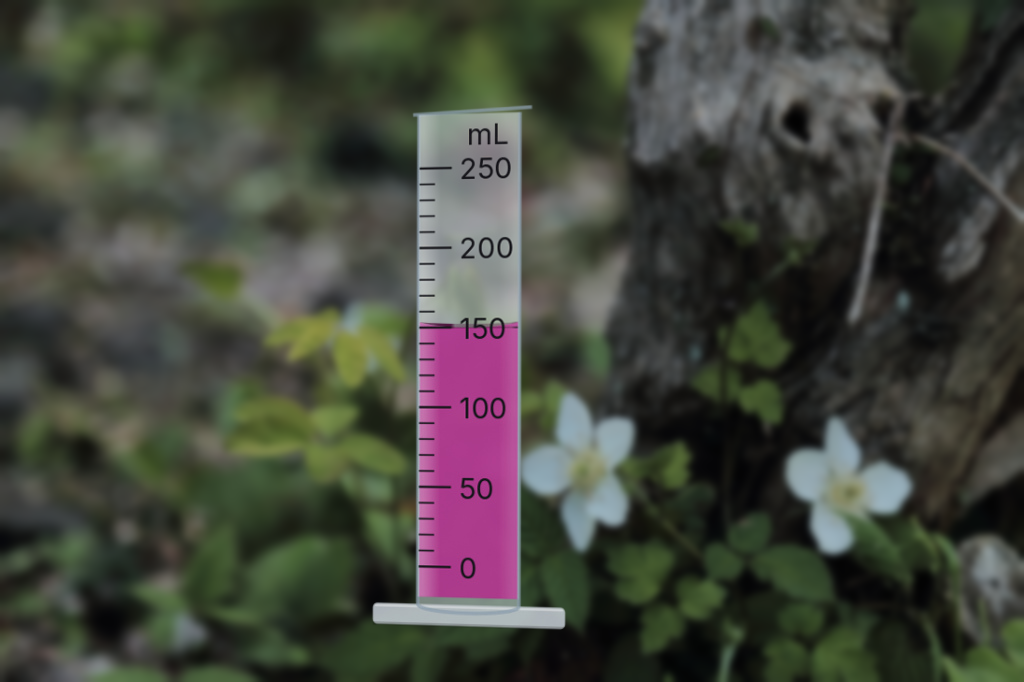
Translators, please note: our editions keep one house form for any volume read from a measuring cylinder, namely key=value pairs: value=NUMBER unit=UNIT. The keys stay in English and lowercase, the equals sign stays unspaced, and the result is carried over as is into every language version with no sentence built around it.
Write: value=150 unit=mL
